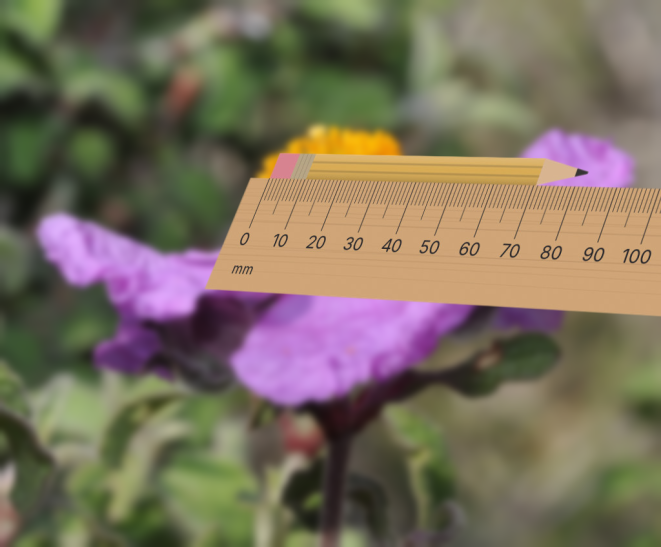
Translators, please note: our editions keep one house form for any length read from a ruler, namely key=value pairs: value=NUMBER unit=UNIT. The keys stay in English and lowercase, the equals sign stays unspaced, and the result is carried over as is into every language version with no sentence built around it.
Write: value=82 unit=mm
